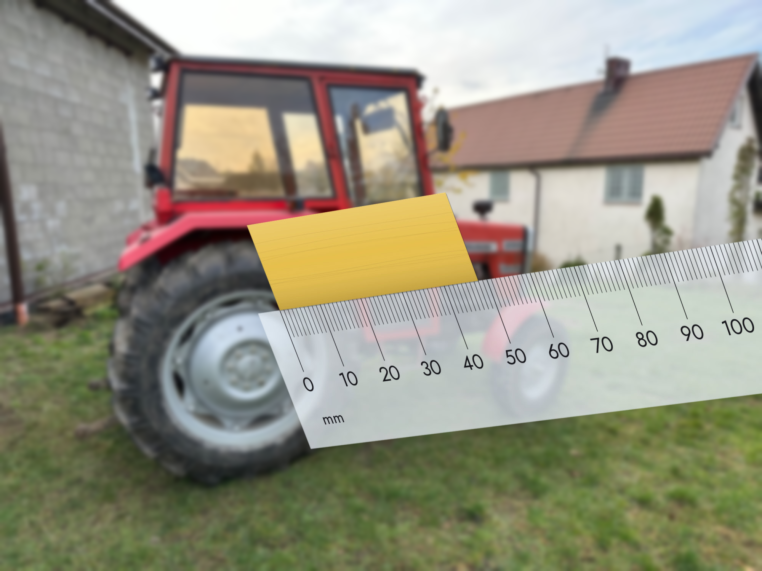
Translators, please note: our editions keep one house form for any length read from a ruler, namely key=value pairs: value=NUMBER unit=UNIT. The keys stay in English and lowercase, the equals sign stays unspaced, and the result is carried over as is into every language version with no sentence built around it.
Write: value=48 unit=mm
